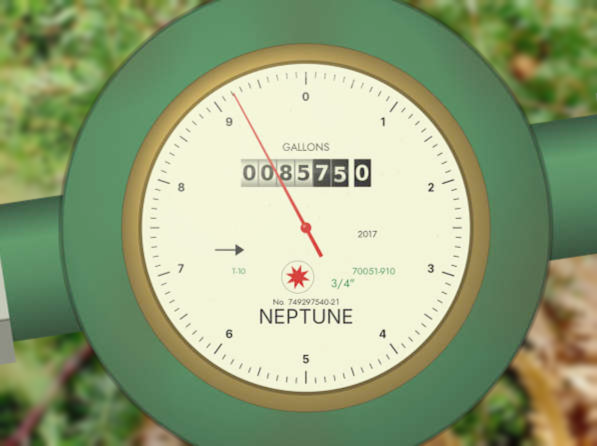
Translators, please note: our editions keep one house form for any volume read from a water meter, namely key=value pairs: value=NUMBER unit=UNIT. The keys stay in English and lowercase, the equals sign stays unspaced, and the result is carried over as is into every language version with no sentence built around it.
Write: value=85749.2 unit=gal
